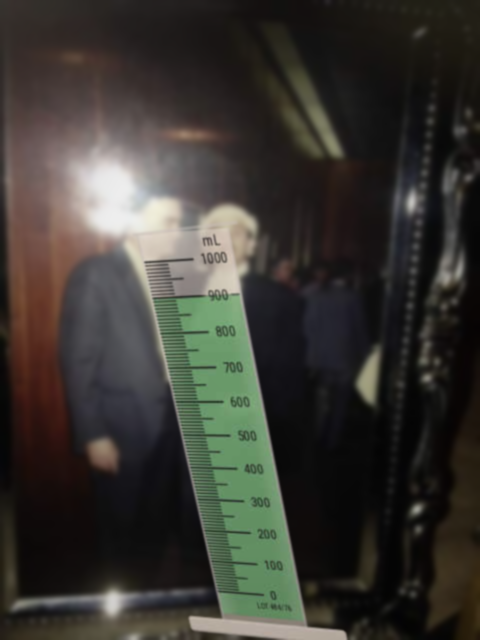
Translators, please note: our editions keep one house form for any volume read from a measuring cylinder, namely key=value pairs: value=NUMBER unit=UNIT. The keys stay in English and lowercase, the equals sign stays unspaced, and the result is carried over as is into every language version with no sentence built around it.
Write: value=900 unit=mL
